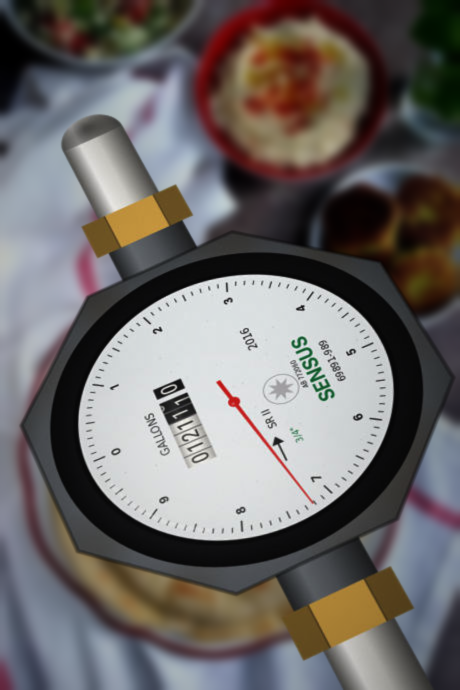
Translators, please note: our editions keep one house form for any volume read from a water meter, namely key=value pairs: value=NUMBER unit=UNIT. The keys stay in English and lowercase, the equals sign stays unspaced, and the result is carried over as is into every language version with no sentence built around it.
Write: value=121107.2 unit=gal
